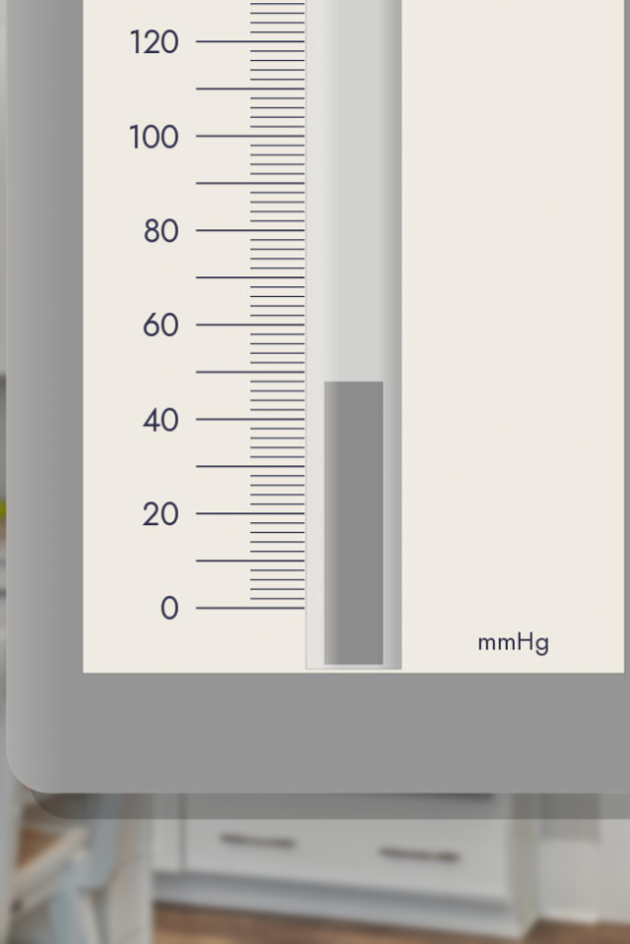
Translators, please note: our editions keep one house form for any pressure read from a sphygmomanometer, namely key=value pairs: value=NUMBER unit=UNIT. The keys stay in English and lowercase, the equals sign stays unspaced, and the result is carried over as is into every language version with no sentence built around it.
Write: value=48 unit=mmHg
